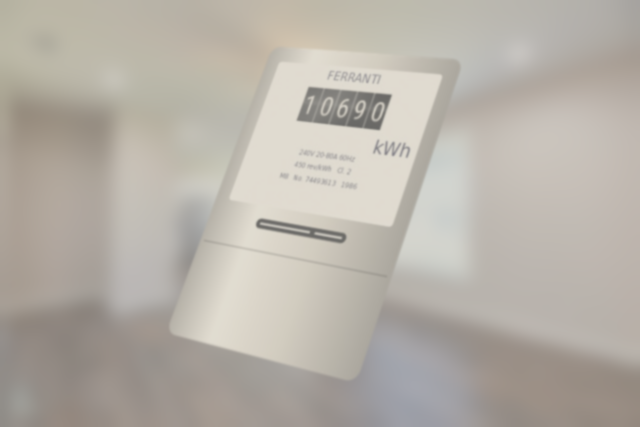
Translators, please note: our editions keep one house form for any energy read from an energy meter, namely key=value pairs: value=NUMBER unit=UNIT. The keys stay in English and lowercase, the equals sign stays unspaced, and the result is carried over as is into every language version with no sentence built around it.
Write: value=10690 unit=kWh
